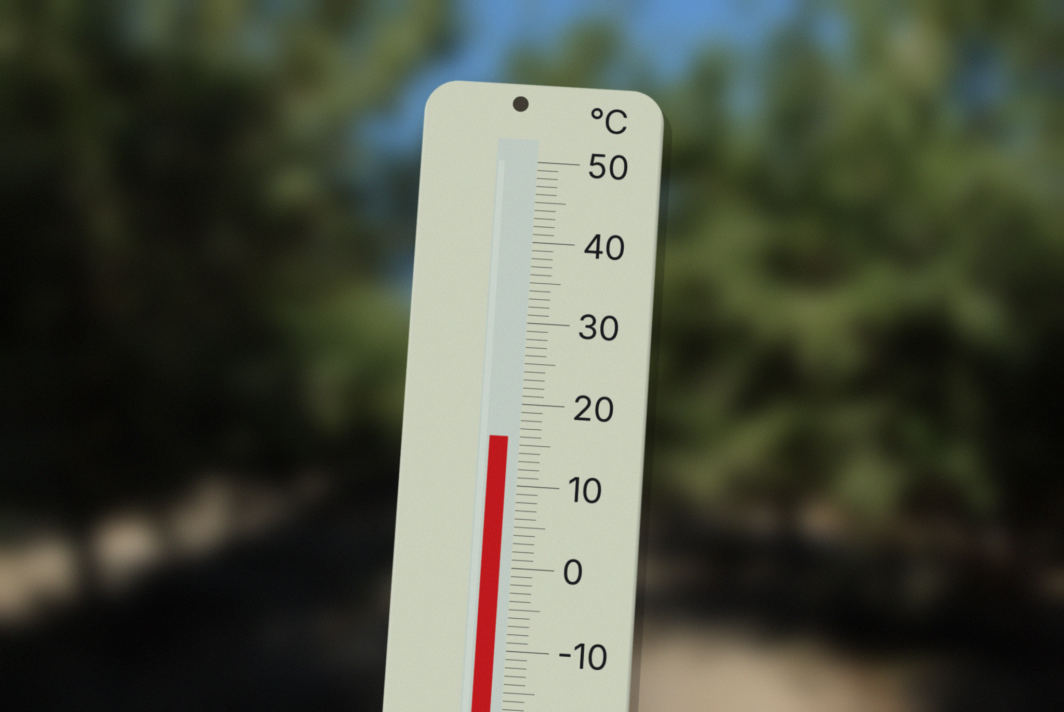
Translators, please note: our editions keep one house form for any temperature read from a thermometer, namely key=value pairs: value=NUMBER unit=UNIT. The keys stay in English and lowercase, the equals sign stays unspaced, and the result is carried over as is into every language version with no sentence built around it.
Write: value=16 unit=°C
